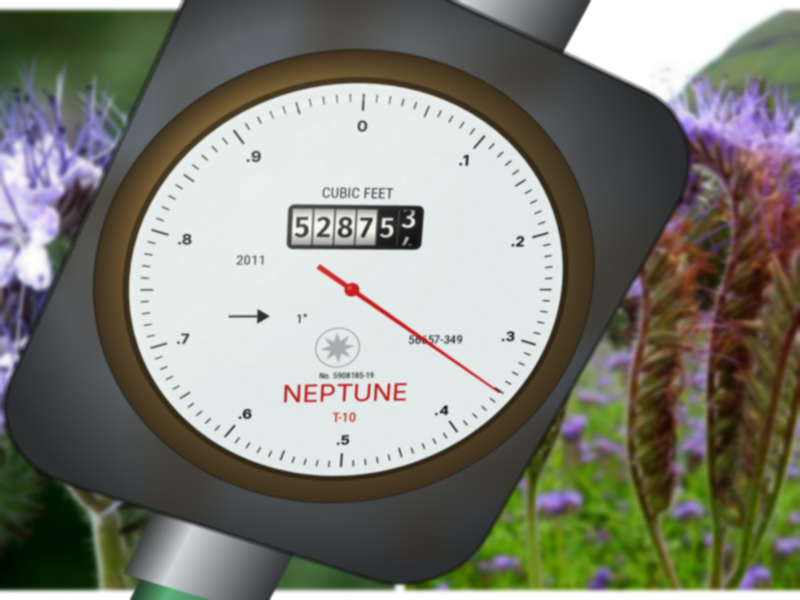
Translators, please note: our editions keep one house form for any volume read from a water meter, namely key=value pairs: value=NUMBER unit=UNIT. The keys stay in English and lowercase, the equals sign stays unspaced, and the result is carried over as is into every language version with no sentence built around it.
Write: value=528753.35 unit=ft³
